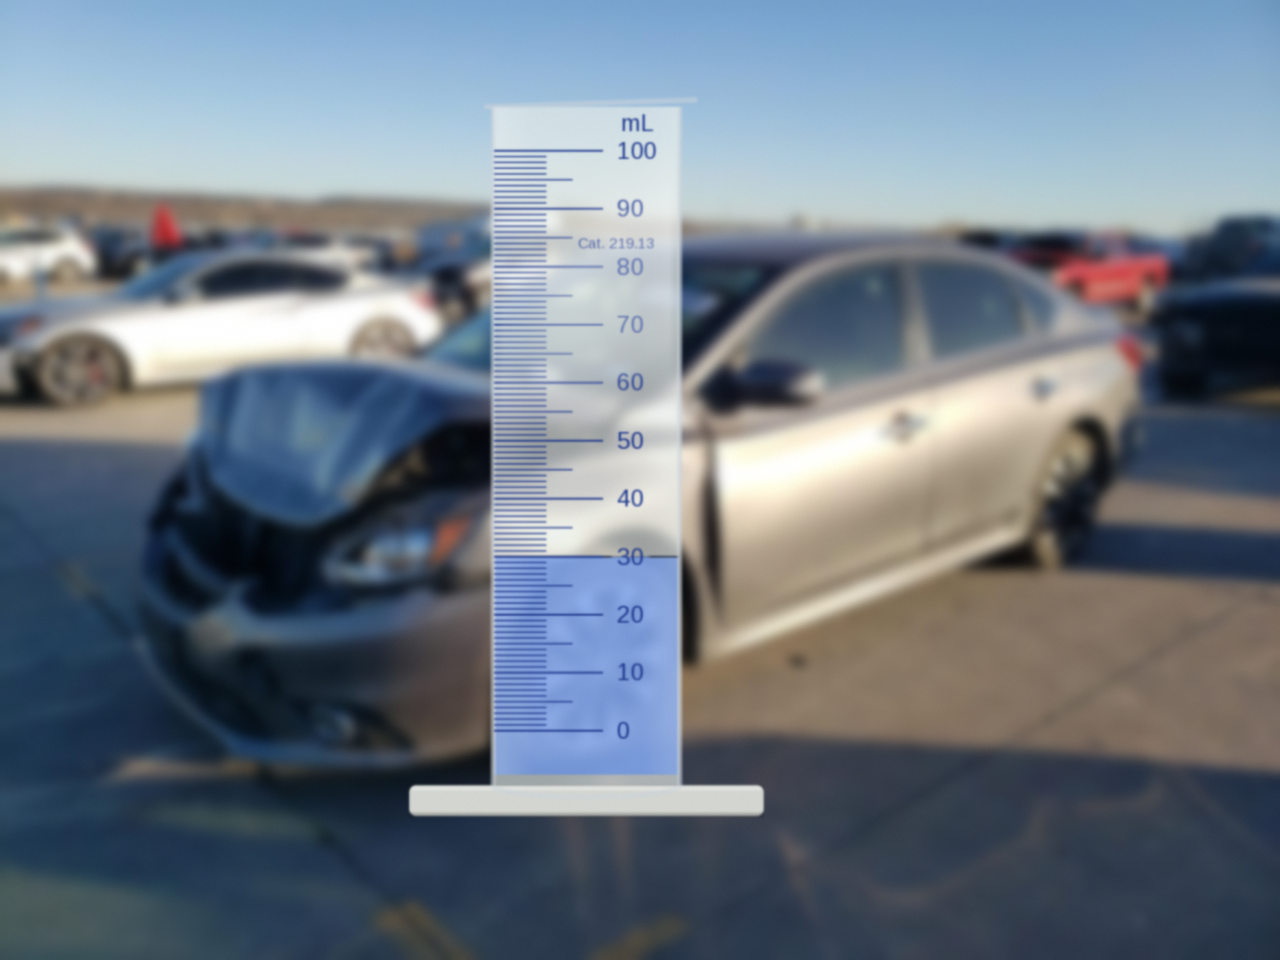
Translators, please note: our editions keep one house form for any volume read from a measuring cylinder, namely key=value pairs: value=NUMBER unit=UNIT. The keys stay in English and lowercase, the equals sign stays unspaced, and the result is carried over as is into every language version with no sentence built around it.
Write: value=30 unit=mL
